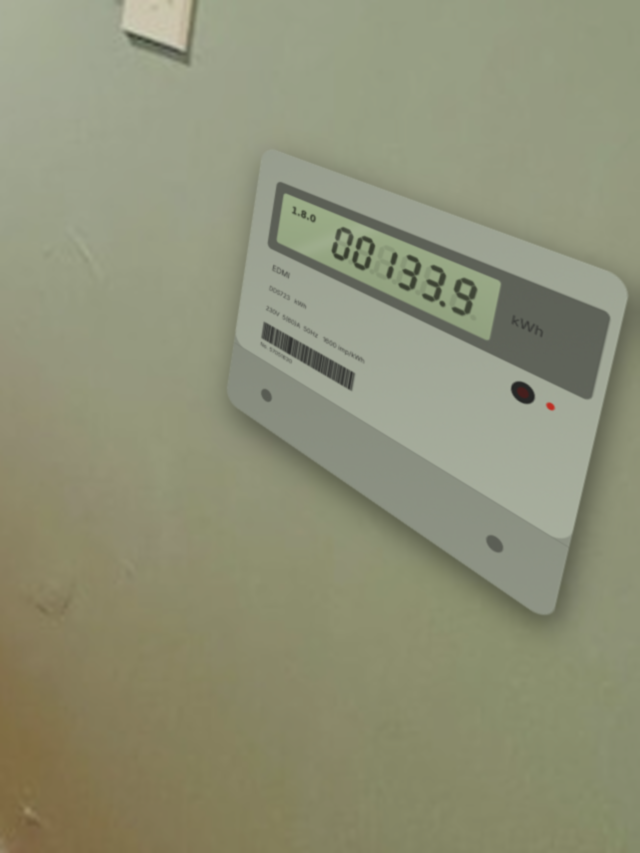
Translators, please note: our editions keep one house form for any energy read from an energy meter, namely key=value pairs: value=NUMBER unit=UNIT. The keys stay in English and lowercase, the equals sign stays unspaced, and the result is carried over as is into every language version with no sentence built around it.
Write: value=133.9 unit=kWh
